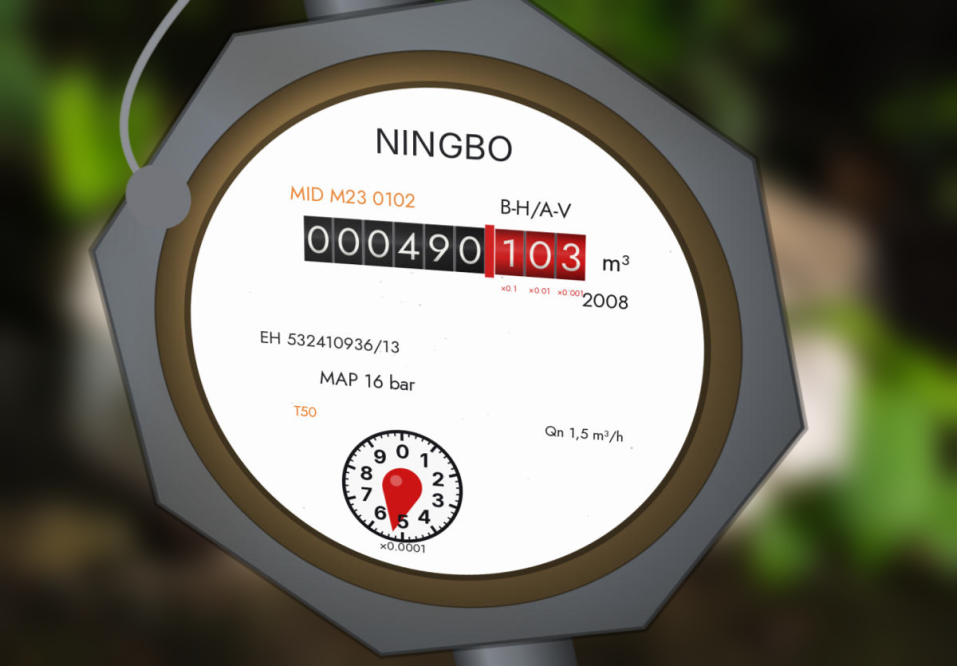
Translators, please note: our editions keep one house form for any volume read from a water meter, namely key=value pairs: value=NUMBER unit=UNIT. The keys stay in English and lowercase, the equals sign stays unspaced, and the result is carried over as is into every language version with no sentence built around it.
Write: value=490.1035 unit=m³
